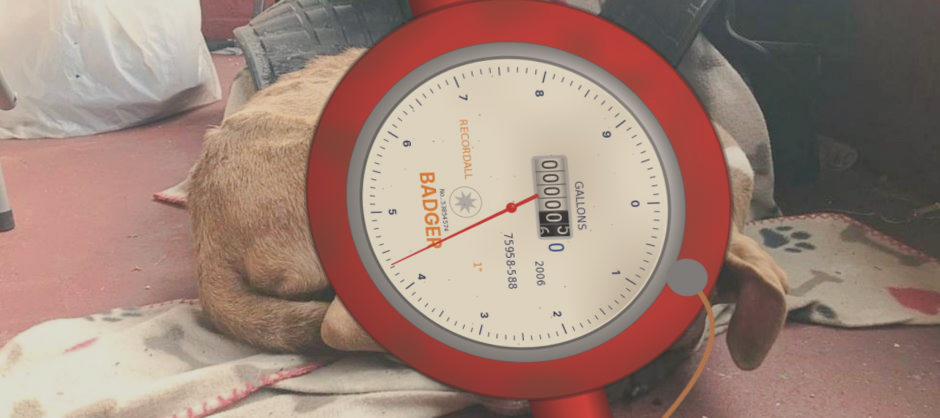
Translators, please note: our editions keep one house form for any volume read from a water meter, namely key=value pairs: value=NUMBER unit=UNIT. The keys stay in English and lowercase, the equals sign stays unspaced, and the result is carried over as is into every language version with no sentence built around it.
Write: value=54.3 unit=gal
